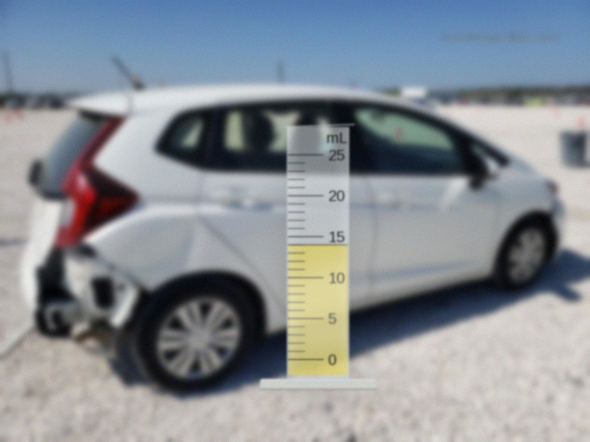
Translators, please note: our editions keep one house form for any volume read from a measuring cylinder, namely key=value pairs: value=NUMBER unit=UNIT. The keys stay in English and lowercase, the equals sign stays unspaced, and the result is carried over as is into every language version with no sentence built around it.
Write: value=14 unit=mL
